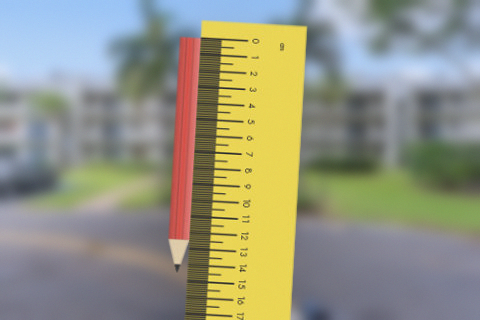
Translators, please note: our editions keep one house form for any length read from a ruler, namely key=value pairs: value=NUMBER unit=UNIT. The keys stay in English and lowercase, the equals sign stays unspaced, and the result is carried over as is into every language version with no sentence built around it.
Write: value=14.5 unit=cm
